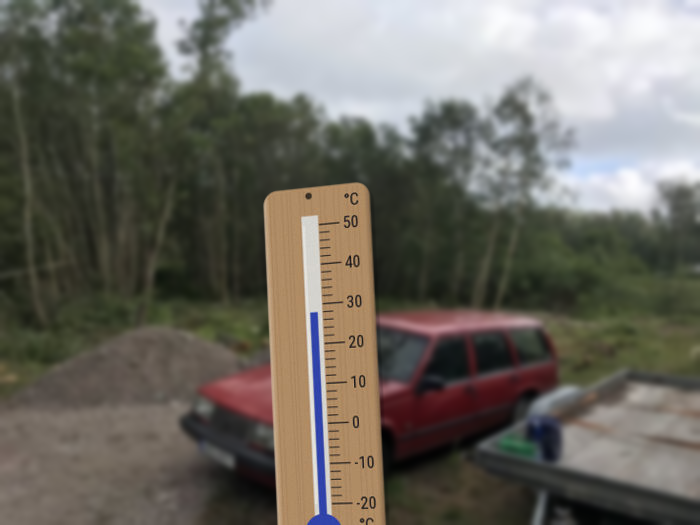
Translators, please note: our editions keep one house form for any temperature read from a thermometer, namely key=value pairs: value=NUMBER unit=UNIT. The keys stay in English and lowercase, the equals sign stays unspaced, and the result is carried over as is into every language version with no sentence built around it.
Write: value=28 unit=°C
